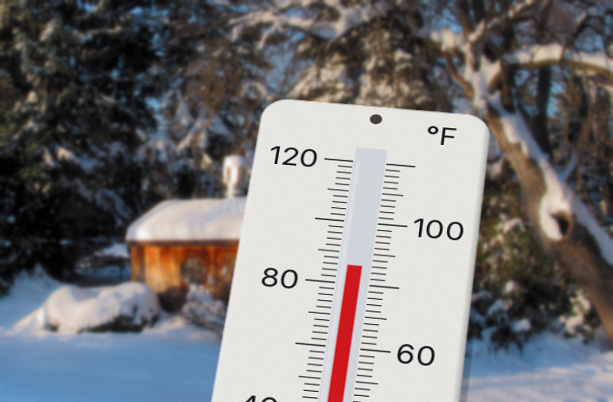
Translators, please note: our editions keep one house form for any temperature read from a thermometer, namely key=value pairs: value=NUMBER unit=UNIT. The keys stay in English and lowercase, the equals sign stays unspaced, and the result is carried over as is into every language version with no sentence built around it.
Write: value=86 unit=°F
